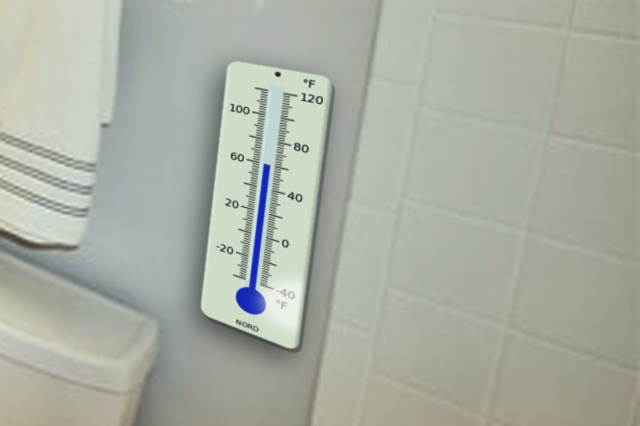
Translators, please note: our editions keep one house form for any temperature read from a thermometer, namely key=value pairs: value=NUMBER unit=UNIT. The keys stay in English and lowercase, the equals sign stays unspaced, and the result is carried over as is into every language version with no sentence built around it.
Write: value=60 unit=°F
